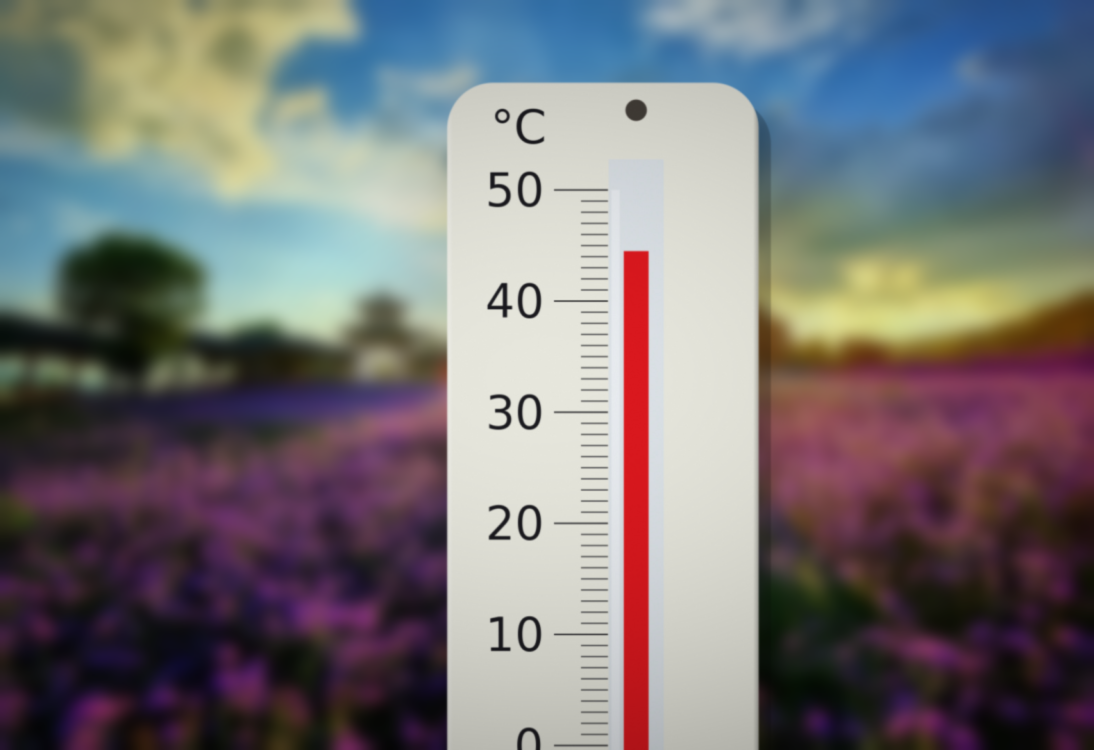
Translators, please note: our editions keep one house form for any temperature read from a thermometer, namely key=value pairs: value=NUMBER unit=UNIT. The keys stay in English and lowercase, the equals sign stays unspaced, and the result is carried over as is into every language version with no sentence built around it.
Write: value=44.5 unit=°C
